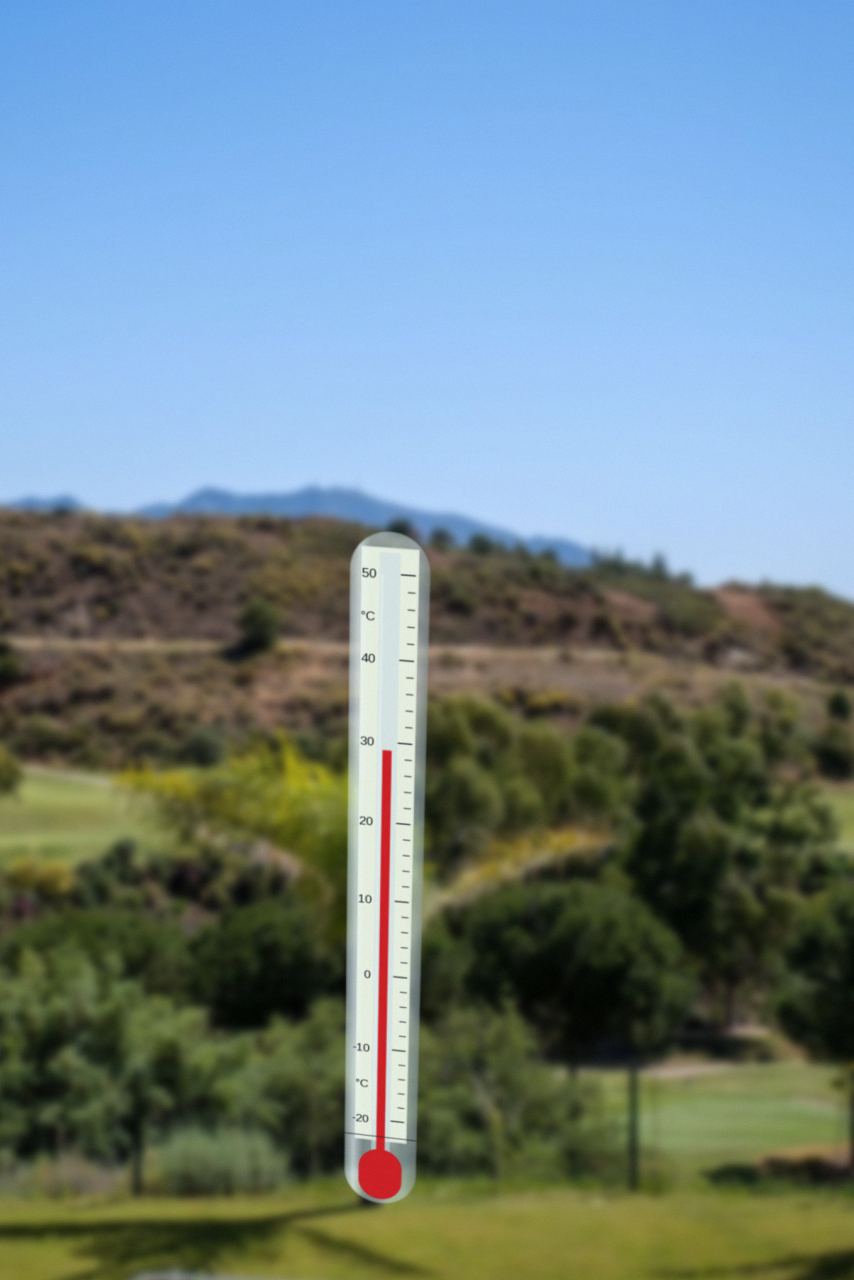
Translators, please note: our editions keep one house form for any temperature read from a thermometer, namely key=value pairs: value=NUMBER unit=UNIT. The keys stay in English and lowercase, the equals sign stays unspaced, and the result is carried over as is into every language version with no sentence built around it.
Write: value=29 unit=°C
